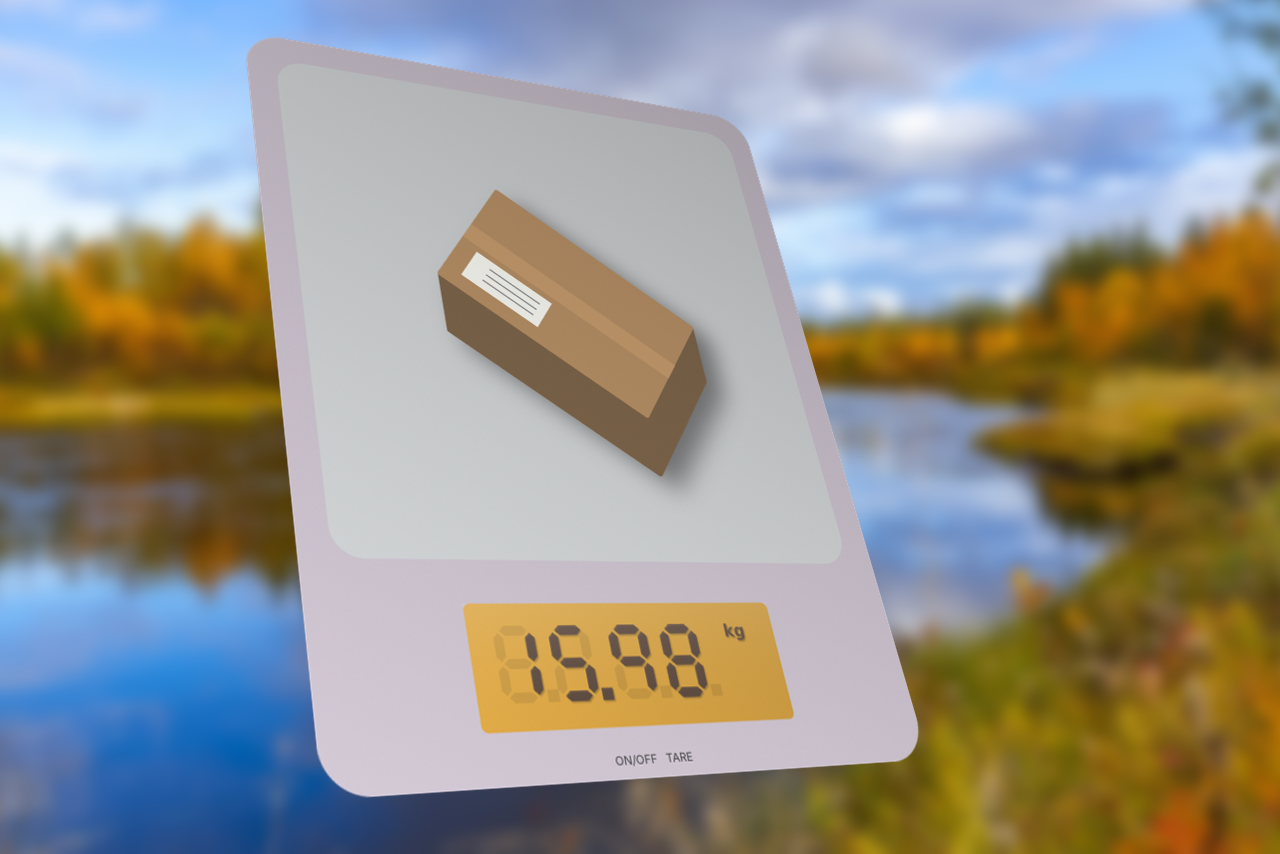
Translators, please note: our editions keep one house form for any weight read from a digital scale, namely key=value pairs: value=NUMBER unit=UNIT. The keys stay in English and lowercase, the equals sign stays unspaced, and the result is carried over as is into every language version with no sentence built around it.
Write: value=15.98 unit=kg
